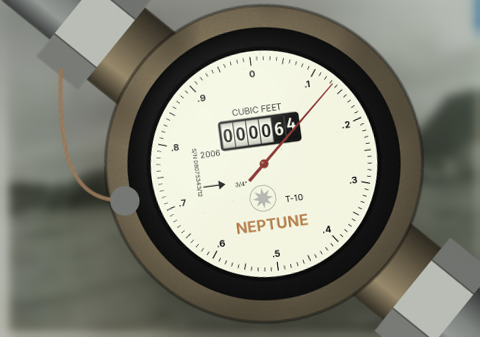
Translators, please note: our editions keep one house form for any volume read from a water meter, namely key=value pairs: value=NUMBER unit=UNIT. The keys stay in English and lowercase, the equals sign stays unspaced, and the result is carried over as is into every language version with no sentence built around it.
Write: value=64.13 unit=ft³
